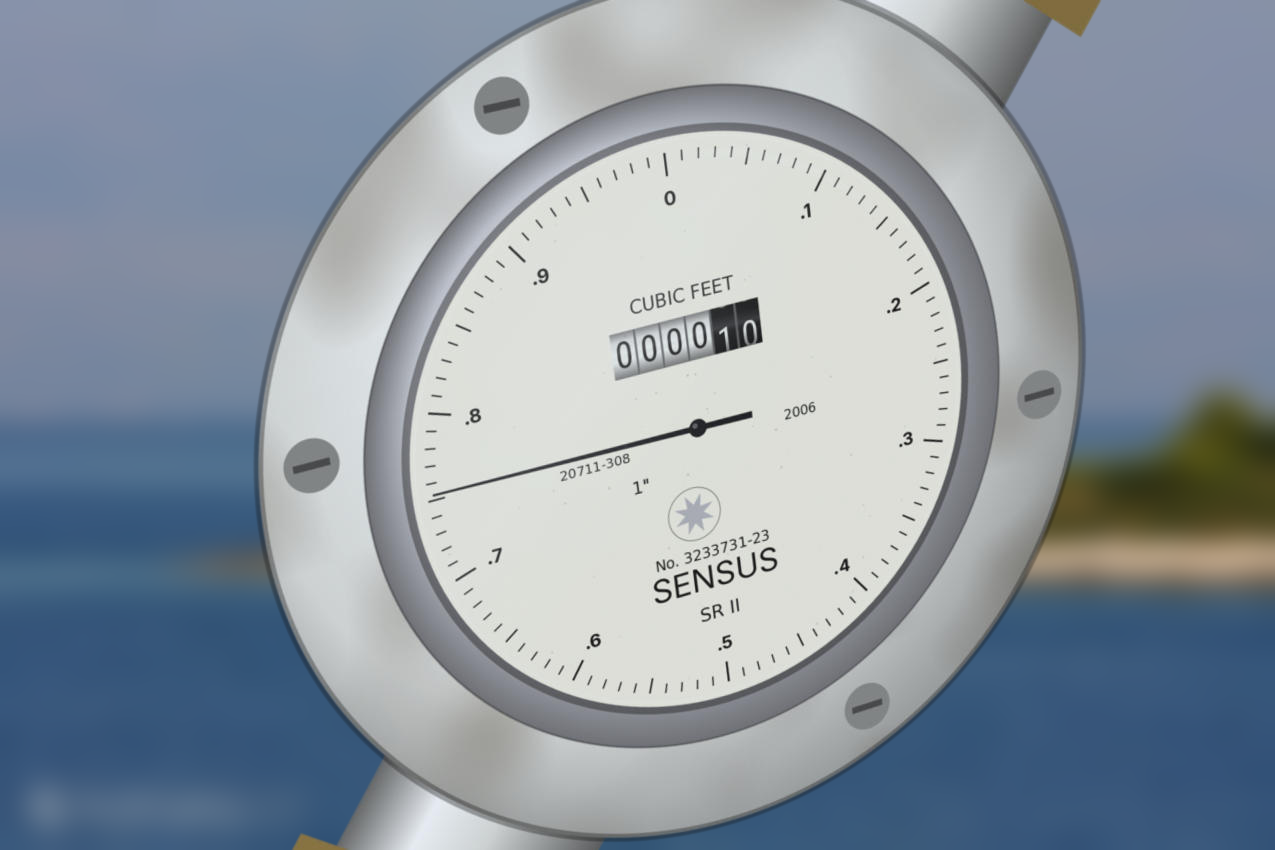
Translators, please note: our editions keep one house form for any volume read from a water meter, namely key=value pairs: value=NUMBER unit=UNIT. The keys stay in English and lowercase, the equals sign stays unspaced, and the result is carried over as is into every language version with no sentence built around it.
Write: value=9.75 unit=ft³
